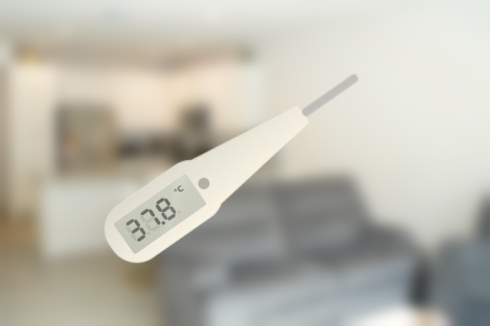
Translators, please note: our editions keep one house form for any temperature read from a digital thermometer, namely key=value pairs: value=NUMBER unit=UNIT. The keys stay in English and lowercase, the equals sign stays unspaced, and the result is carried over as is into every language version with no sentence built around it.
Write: value=37.8 unit=°C
